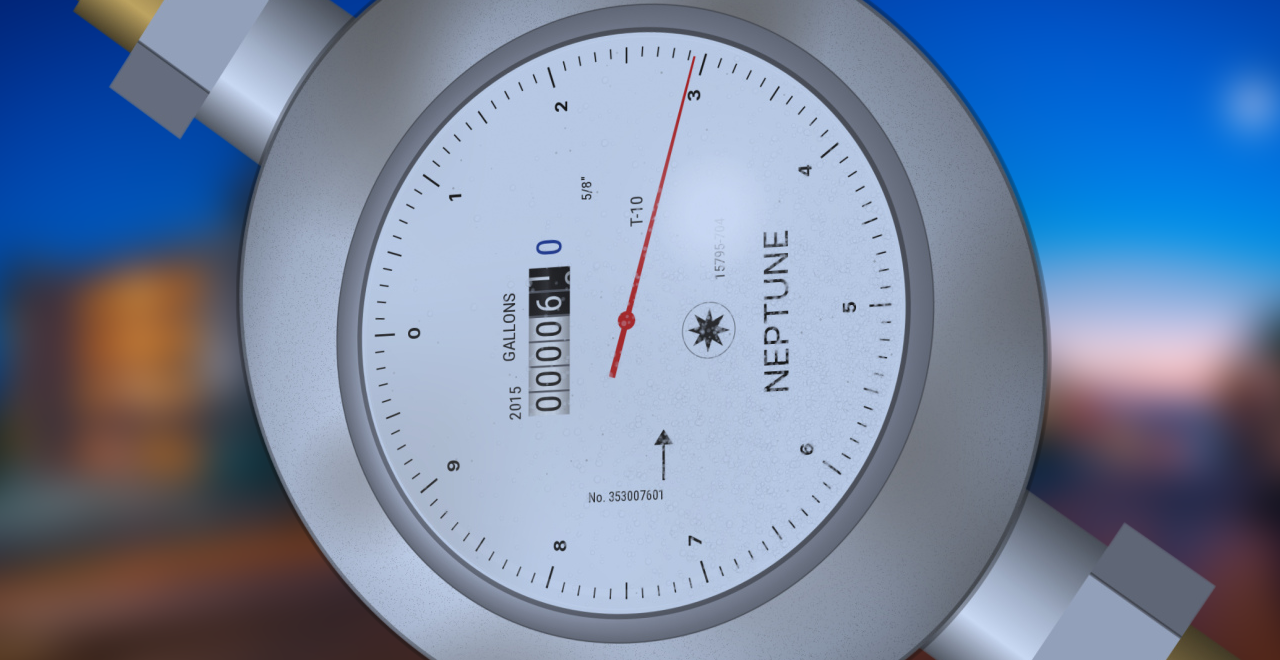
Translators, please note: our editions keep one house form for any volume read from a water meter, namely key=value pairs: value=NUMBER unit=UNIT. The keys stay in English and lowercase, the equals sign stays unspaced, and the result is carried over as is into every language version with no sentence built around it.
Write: value=612.9 unit=gal
